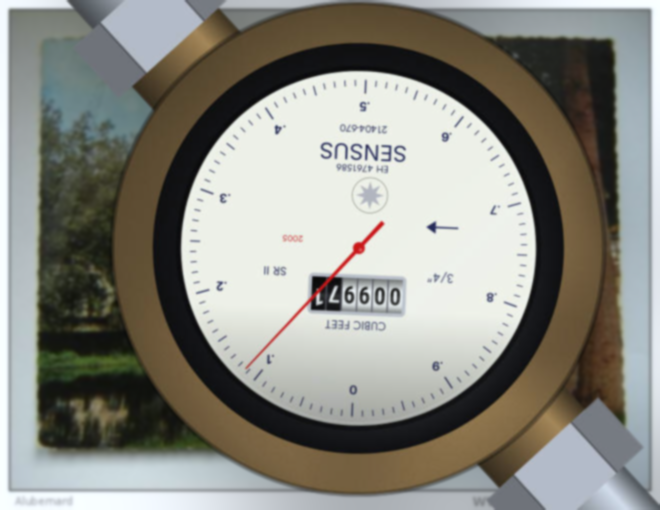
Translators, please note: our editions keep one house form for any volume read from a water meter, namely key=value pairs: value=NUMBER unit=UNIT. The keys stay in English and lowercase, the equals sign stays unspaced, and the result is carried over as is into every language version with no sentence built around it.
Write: value=9971.11 unit=ft³
